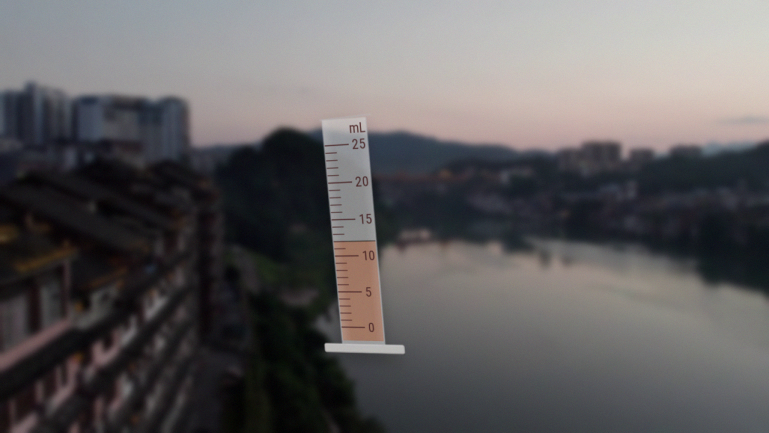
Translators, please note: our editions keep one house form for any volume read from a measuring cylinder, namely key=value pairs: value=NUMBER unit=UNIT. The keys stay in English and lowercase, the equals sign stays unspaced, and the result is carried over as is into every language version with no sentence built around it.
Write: value=12 unit=mL
